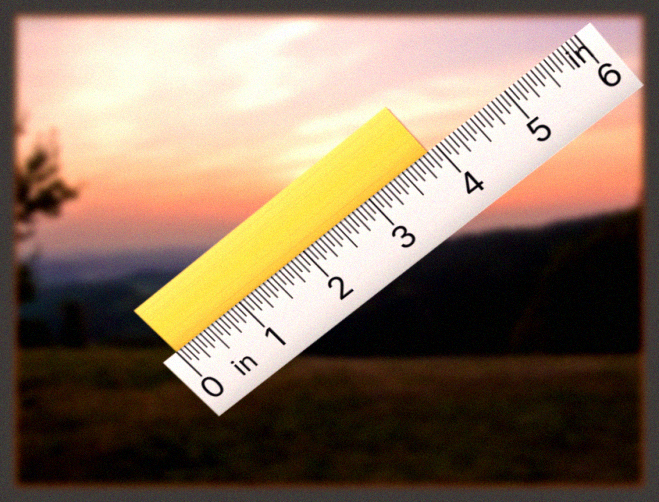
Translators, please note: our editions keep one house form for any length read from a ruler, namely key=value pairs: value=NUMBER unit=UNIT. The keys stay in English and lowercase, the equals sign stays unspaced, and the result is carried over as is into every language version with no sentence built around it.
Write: value=3.875 unit=in
